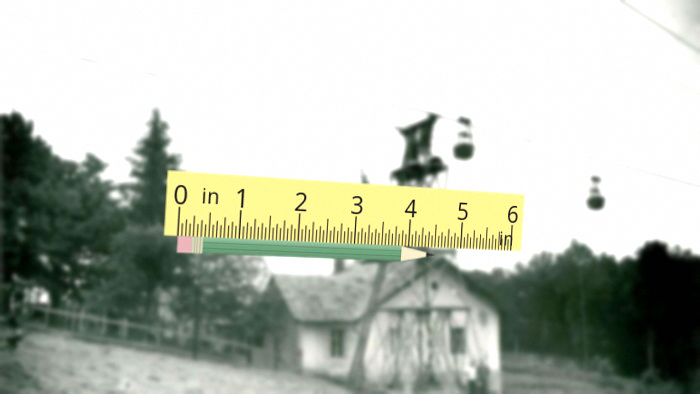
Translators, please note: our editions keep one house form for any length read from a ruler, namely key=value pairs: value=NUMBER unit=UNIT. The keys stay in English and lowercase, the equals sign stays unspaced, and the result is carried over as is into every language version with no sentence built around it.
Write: value=4.5 unit=in
